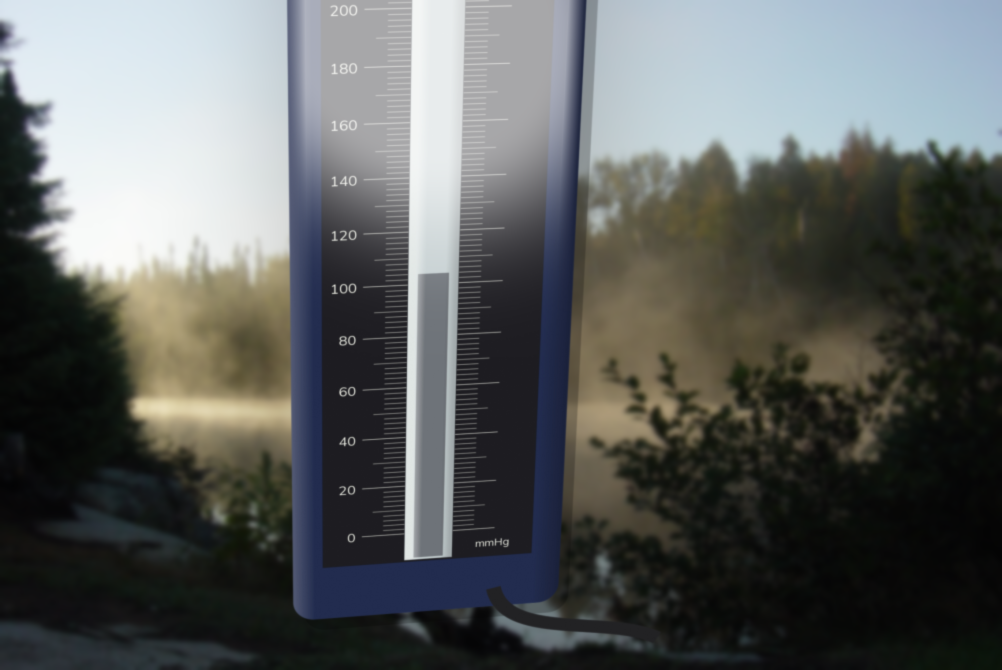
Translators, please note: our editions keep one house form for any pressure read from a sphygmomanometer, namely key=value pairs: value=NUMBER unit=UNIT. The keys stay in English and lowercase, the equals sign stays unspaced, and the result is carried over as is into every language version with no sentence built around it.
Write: value=104 unit=mmHg
